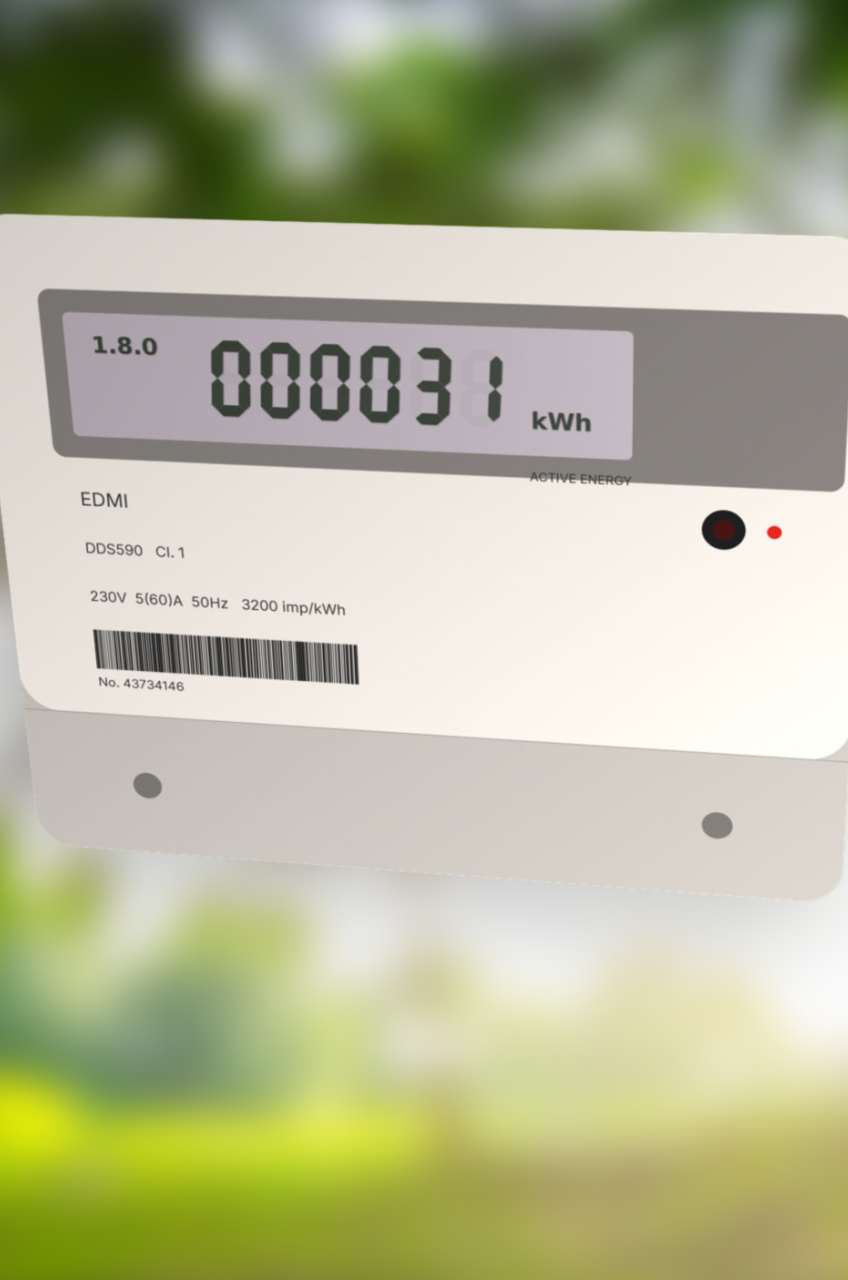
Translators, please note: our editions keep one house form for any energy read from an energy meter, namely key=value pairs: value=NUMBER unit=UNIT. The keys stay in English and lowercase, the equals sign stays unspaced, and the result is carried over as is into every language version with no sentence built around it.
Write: value=31 unit=kWh
